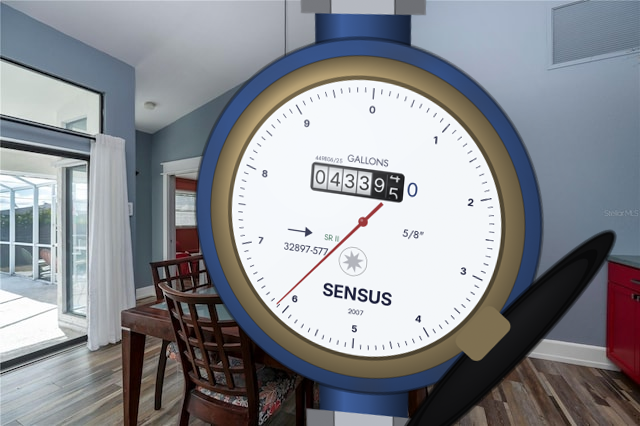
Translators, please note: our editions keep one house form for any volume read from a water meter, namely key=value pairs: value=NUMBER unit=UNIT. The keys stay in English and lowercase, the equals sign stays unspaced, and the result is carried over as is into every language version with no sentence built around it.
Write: value=433946.1 unit=gal
